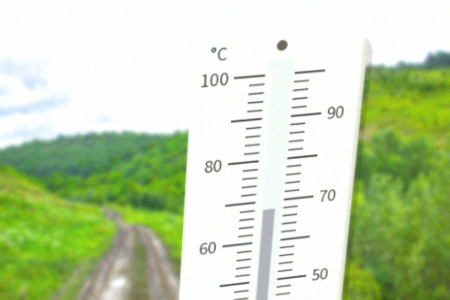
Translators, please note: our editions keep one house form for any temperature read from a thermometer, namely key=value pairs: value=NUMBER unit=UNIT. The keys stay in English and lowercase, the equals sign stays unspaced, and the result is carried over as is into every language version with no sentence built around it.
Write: value=68 unit=°C
